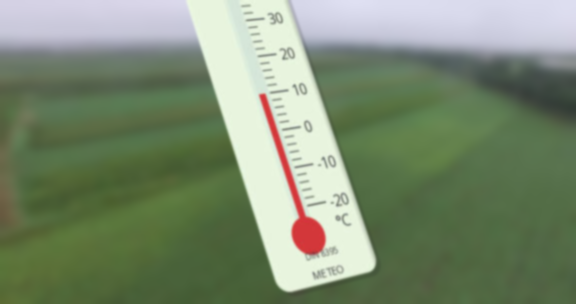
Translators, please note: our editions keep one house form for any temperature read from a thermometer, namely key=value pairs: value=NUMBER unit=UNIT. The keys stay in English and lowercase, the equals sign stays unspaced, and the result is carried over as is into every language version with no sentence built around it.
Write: value=10 unit=°C
